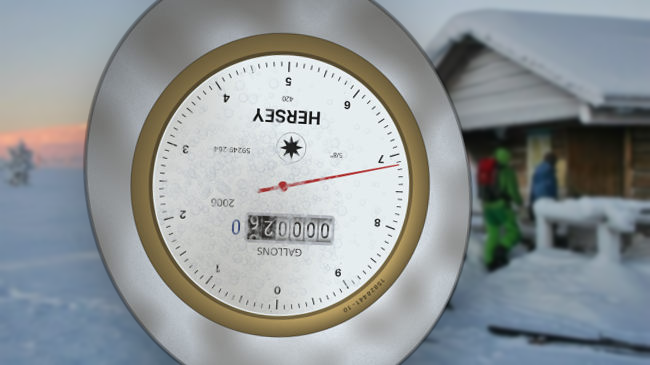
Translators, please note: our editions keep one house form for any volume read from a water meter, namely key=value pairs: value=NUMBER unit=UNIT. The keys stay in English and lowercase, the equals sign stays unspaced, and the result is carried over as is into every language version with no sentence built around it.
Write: value=257.1 unit=gal
